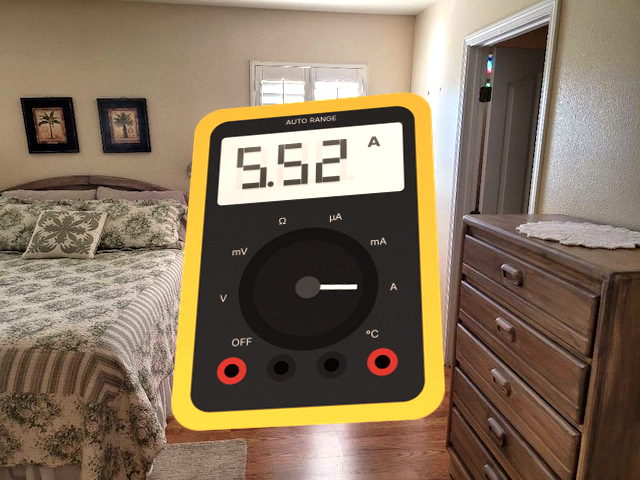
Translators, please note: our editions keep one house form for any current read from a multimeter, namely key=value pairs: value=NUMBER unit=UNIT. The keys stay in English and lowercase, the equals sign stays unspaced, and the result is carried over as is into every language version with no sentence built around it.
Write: value=5.52 unit=A
